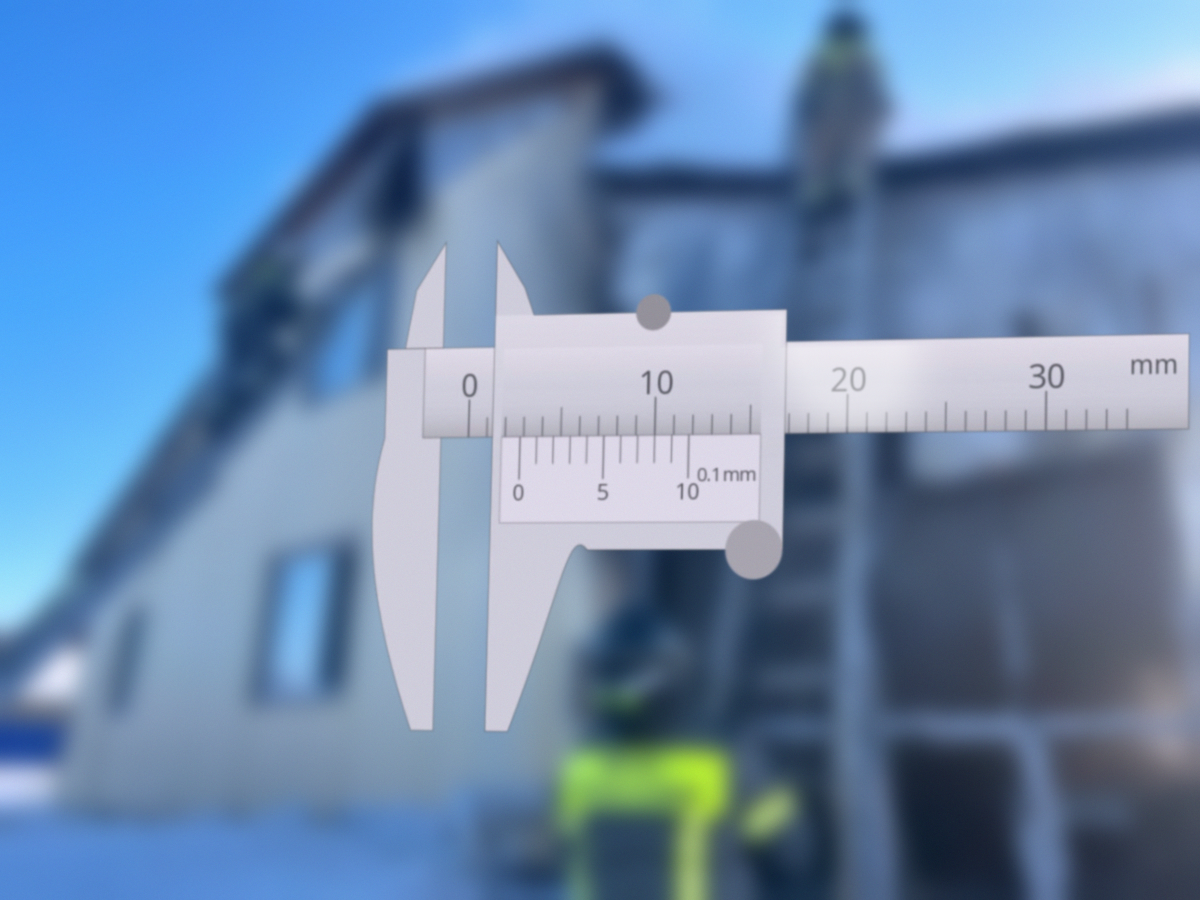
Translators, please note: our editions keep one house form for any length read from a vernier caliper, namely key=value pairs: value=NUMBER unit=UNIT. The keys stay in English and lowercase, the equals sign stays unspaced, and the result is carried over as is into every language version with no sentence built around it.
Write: value=2.8 unit=mm
